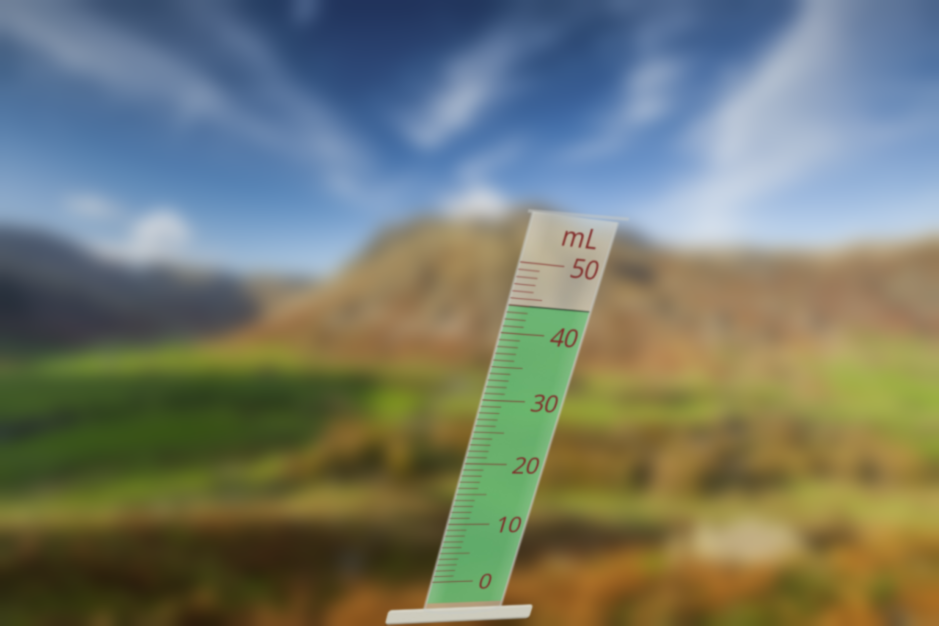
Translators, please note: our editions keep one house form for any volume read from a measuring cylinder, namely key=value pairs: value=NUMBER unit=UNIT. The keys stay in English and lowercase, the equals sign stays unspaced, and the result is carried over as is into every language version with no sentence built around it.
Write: value=44 unit=mL
